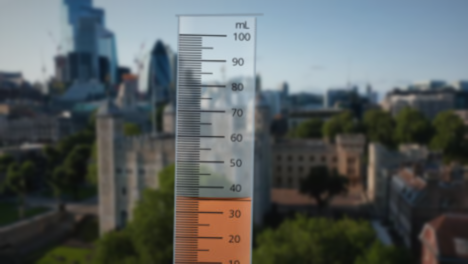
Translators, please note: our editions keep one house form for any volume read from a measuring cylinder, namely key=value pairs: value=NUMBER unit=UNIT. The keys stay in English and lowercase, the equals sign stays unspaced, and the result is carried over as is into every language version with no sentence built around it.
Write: value=35 unit=mL
